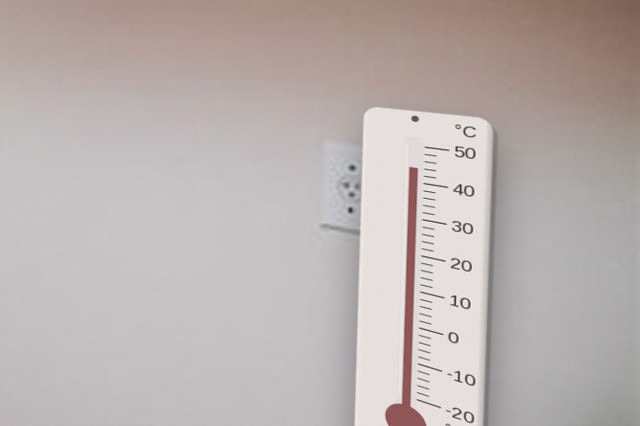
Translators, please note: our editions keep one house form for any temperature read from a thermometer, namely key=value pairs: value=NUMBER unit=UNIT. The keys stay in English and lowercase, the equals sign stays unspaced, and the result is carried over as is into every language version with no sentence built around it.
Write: value=44 unit=°C
